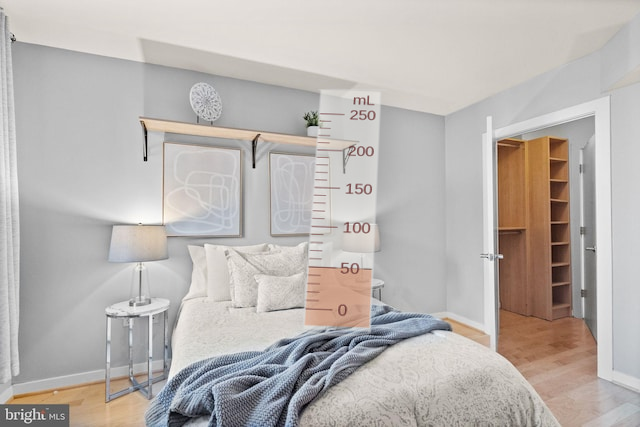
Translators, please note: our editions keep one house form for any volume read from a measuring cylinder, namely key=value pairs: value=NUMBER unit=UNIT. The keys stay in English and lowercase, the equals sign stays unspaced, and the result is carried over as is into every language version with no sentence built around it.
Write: value=50 unit=mL
